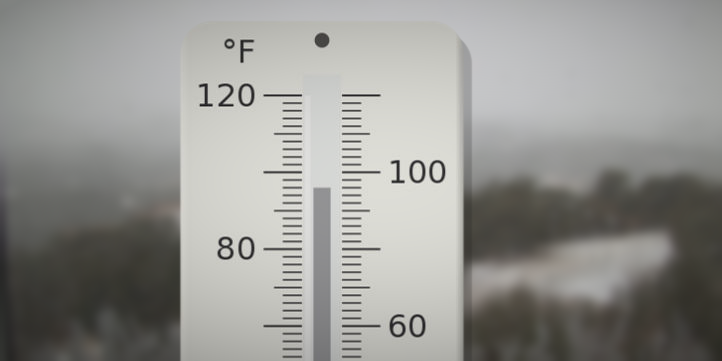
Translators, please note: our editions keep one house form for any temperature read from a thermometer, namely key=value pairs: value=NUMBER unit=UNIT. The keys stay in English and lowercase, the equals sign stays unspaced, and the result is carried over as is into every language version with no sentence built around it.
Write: value=96 unit=°F
